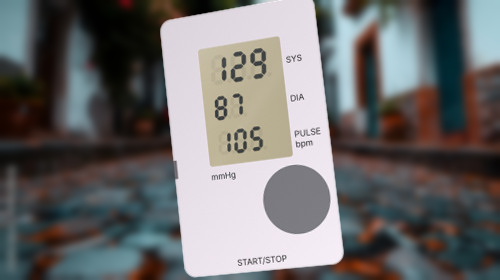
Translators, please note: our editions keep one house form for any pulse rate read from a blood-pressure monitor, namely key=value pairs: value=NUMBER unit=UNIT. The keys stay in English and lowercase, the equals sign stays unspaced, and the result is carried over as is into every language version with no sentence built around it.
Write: value=105 unit=bpm
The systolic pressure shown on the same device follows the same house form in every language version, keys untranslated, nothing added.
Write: value=129 unit=mmHg
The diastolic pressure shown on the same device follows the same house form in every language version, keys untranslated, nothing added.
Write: value=87 unit=mmHg
